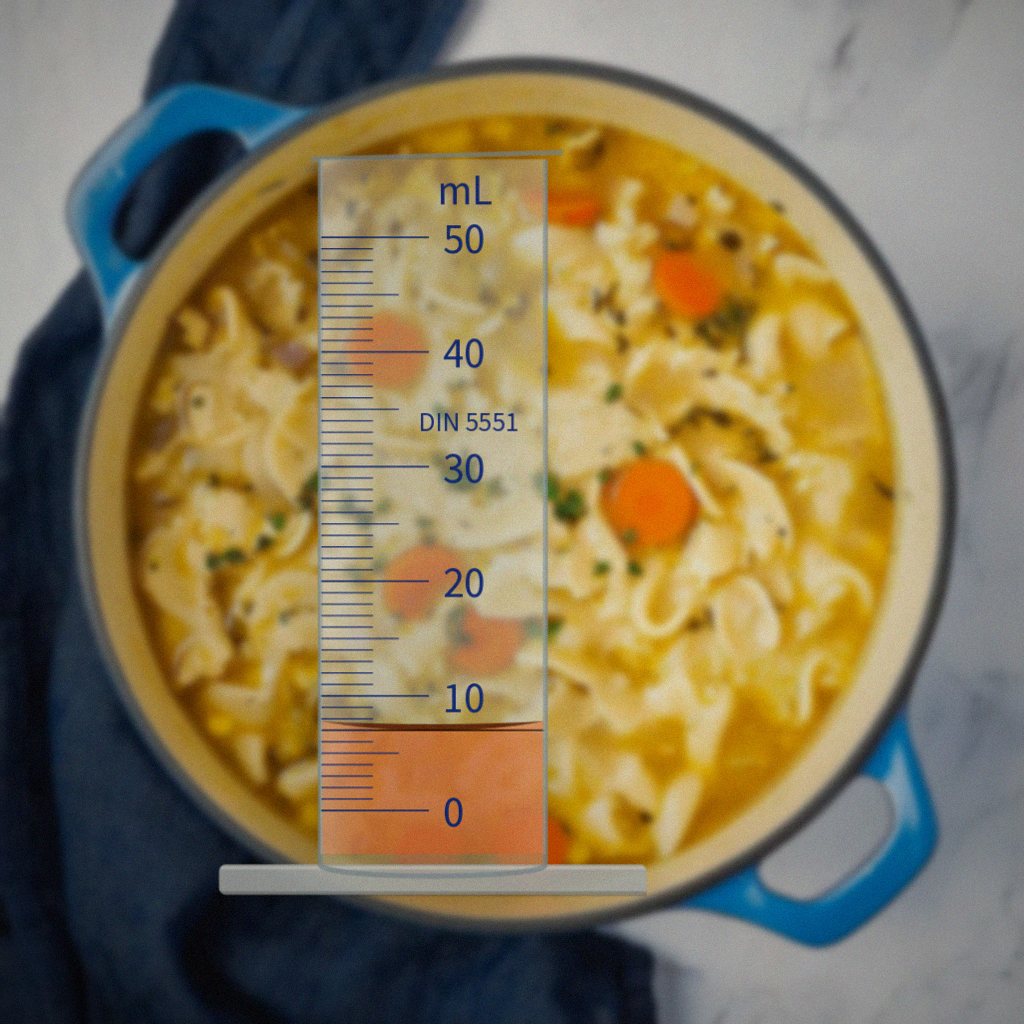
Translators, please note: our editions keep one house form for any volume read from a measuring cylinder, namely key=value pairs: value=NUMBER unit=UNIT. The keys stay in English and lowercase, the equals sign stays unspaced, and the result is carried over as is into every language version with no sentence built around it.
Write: value=7 unit=mL
